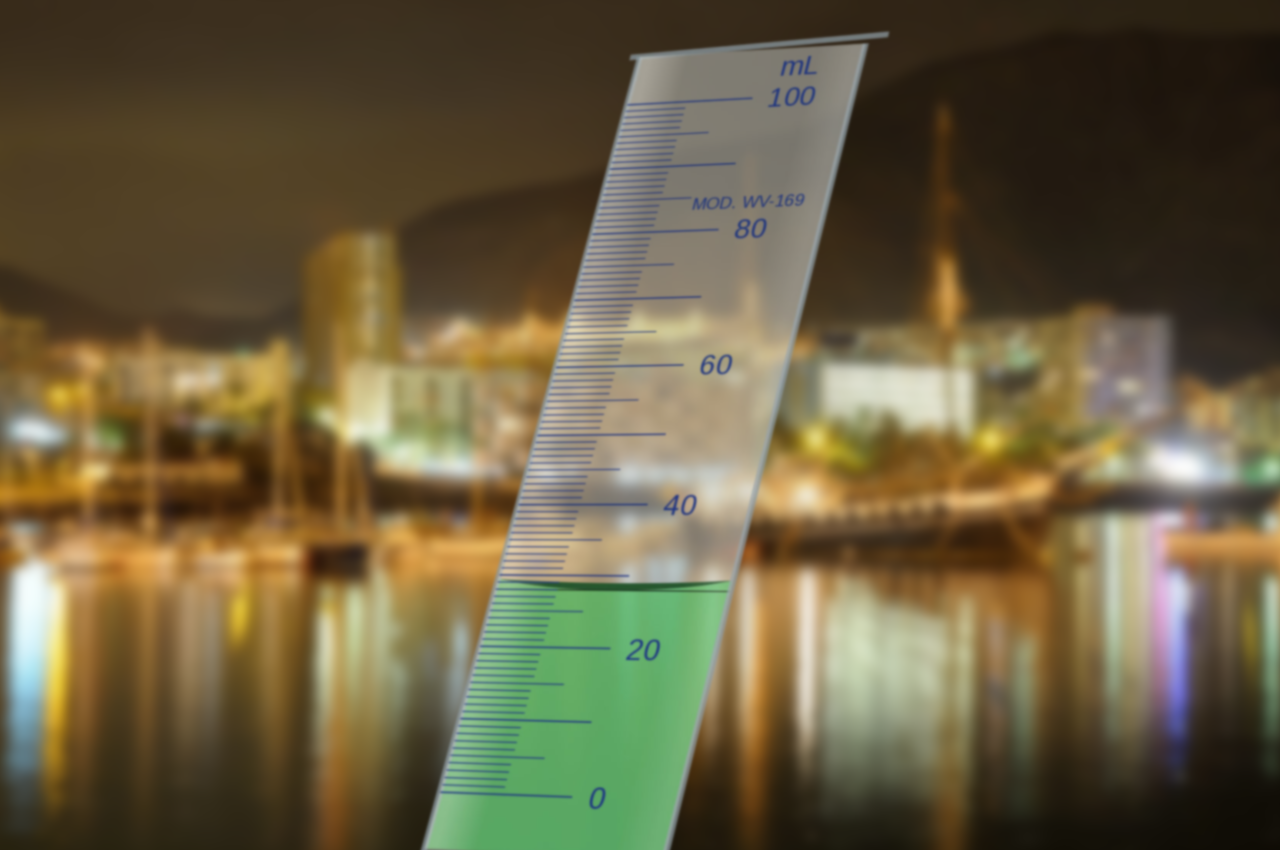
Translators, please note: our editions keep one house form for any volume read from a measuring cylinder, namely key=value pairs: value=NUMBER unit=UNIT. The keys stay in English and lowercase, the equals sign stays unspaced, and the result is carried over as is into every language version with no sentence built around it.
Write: value=28 unit=mL
